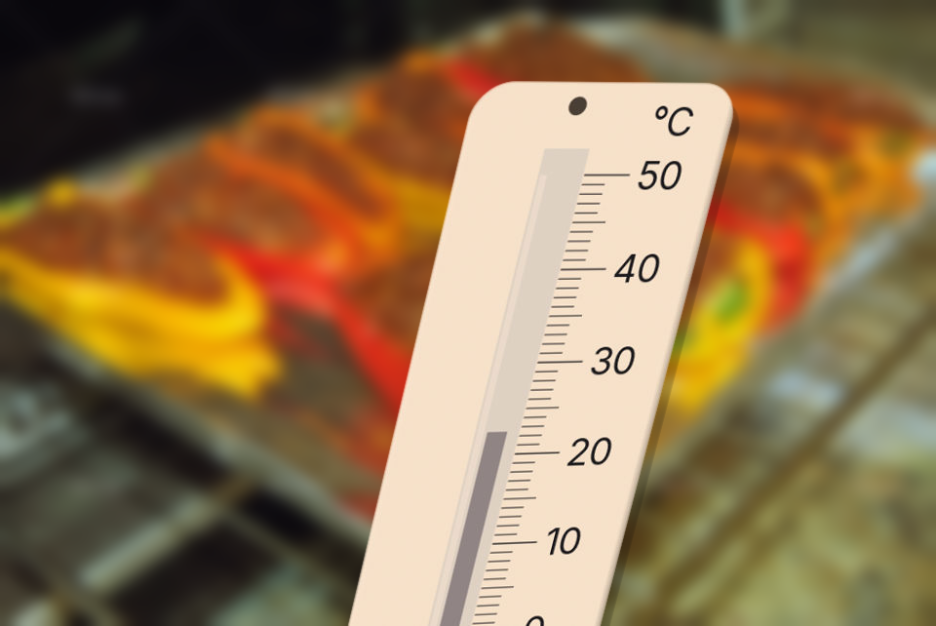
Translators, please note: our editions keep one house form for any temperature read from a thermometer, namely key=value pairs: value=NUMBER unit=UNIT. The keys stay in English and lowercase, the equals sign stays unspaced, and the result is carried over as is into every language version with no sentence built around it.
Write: value=22.5 unit=°C
